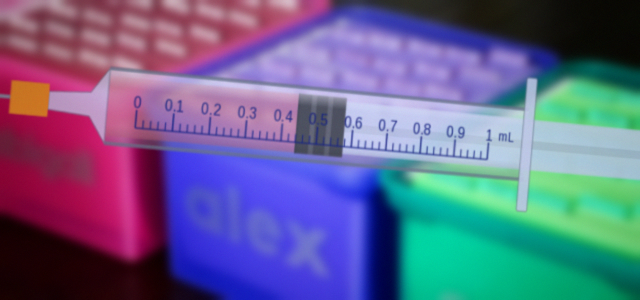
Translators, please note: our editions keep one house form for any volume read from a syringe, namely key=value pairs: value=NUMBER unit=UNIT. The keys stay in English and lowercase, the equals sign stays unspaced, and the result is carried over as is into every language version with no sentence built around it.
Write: value=0.44 unit=mL
